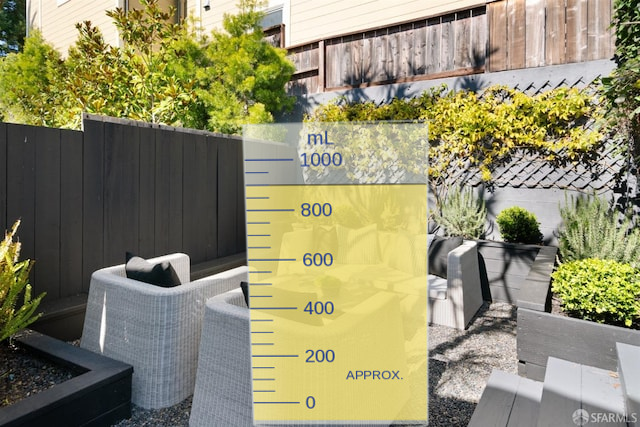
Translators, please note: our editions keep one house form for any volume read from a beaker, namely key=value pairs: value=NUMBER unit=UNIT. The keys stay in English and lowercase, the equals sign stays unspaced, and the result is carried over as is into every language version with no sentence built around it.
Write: value=900 unit=mL
